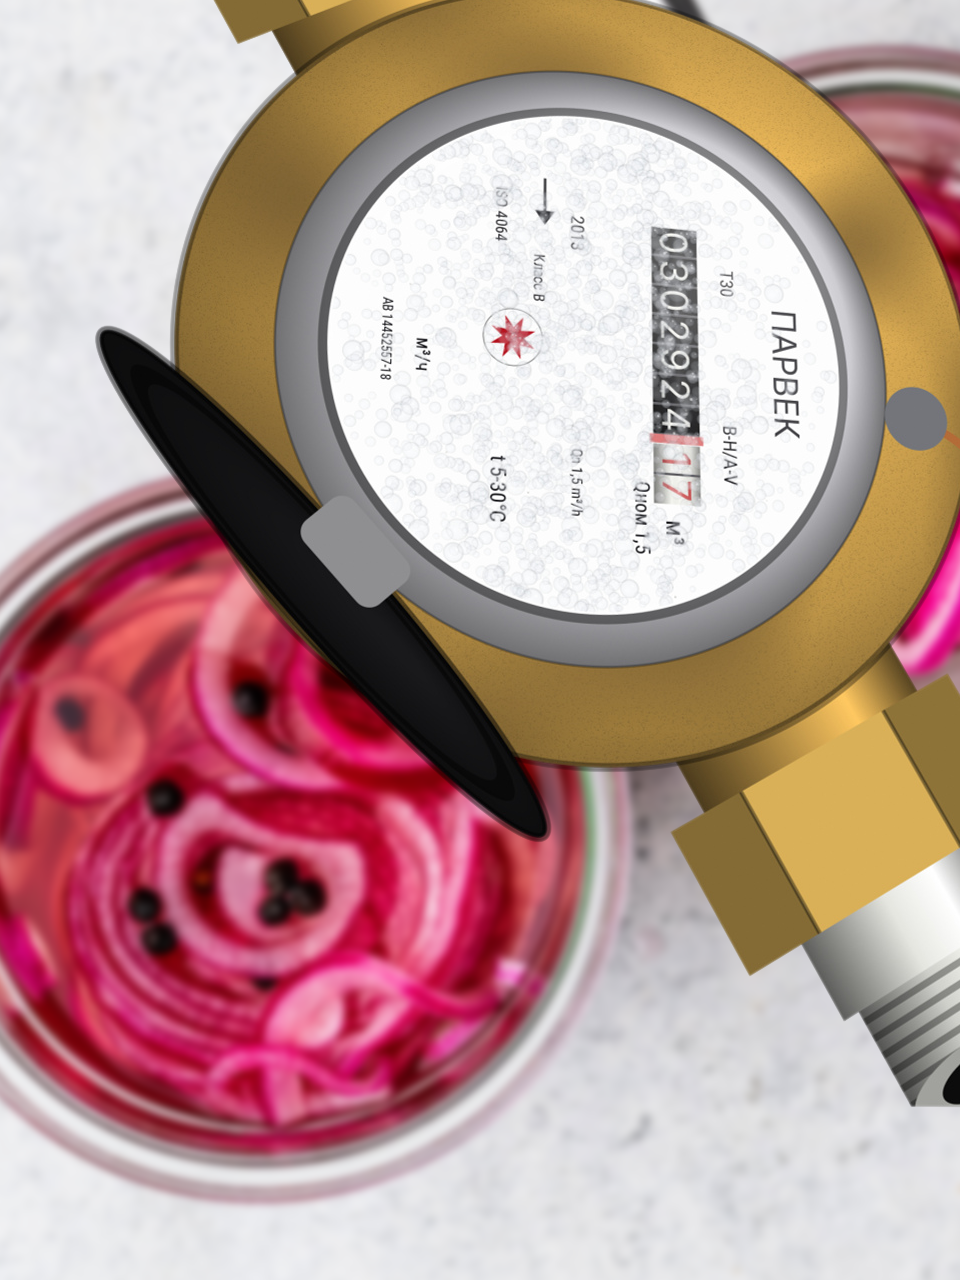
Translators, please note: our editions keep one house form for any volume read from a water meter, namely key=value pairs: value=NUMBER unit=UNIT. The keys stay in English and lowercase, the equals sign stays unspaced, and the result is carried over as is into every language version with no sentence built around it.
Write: value=302924.17 unit=m³
